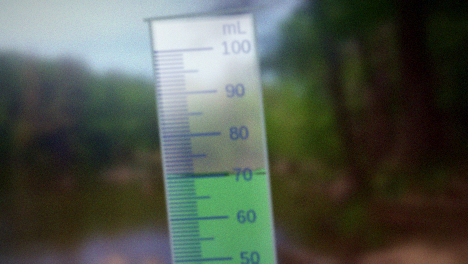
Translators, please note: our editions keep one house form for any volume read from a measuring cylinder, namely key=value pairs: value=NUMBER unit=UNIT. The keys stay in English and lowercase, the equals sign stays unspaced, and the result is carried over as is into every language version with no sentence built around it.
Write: value=70 unit=mL
